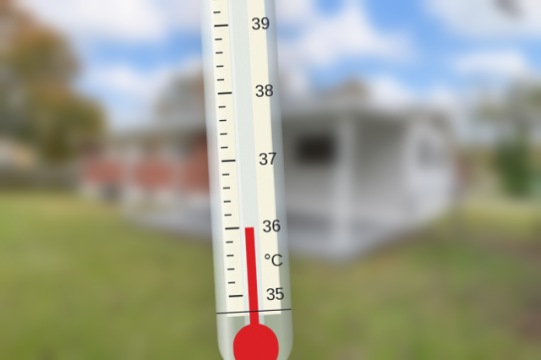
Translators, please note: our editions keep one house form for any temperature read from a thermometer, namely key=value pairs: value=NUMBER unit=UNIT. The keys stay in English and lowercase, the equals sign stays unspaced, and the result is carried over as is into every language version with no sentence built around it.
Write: value=36 unit=°C
